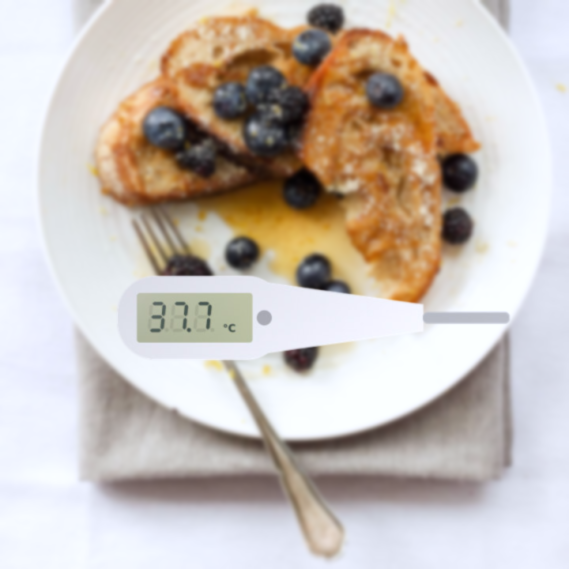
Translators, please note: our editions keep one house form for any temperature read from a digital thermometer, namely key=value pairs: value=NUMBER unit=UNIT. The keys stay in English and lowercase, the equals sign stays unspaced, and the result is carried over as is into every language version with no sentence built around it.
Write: value=37.7 unit=°C
